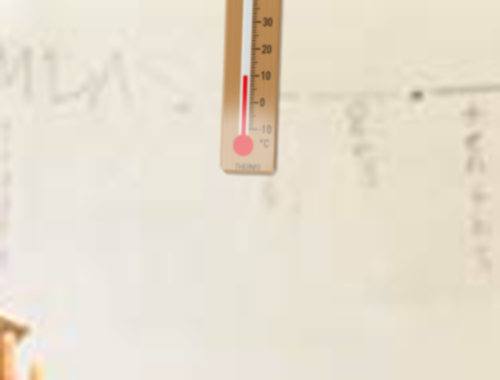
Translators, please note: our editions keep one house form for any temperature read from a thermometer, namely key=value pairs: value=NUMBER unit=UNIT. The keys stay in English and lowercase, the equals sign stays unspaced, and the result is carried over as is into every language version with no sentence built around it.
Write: value=10 unit=°C
